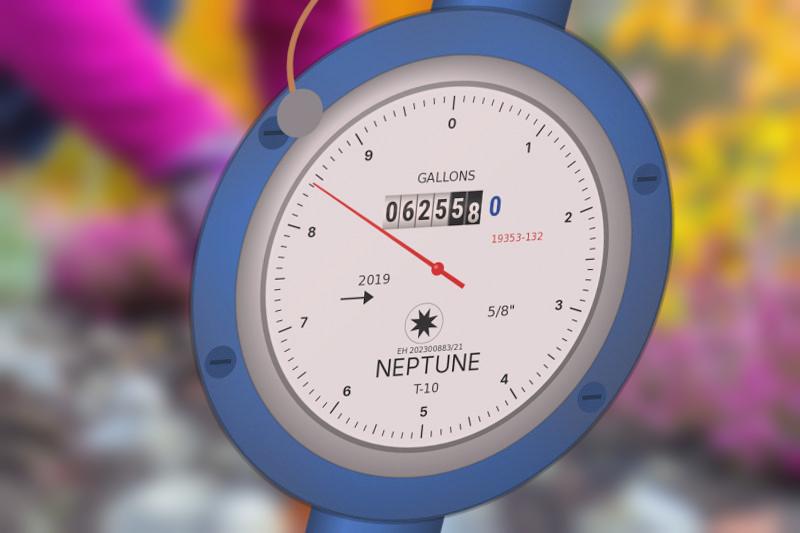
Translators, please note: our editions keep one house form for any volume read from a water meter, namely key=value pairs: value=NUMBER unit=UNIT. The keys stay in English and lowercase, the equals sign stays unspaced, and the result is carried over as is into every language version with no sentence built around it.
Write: value=625578.4 unit=gal
